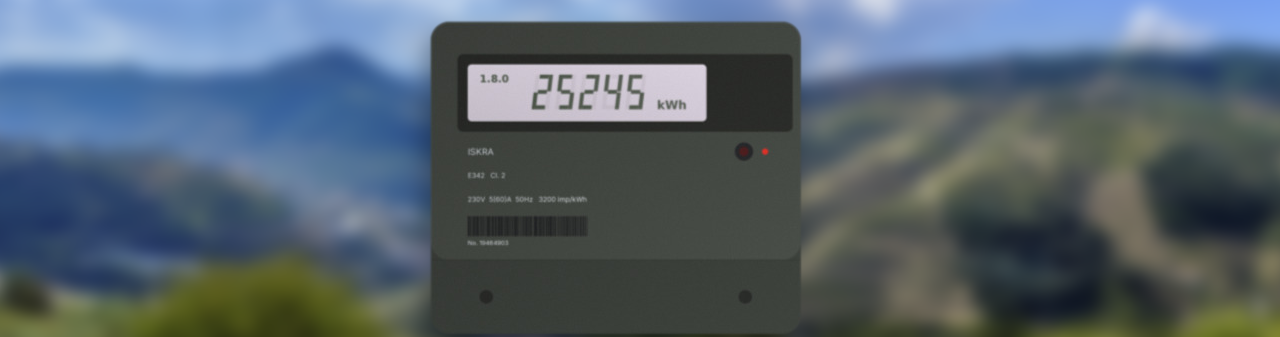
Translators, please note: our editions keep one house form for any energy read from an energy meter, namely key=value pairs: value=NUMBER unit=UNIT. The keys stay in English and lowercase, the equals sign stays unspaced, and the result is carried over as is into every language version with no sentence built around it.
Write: value=25245 unit=kWh
